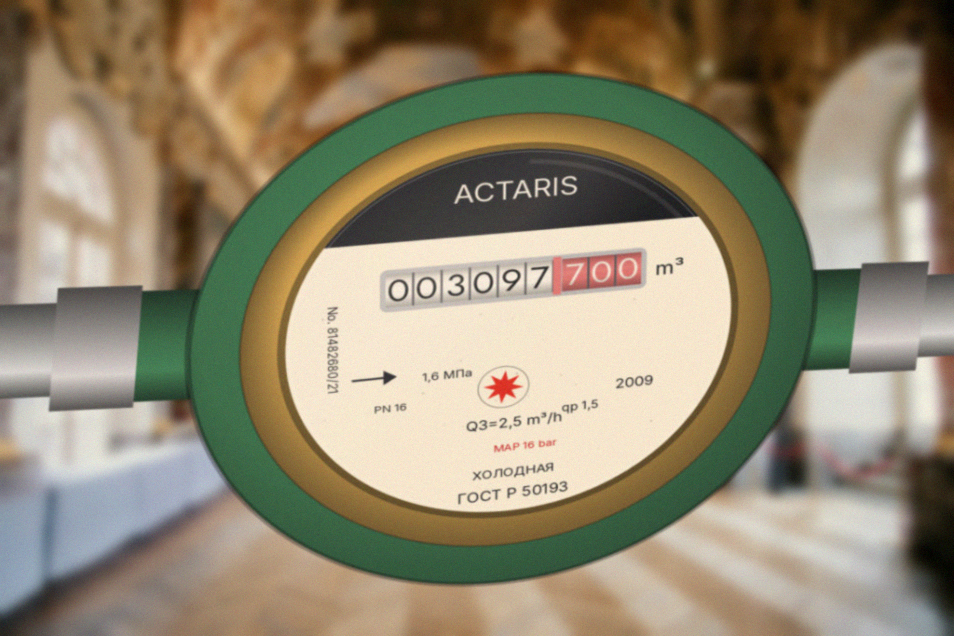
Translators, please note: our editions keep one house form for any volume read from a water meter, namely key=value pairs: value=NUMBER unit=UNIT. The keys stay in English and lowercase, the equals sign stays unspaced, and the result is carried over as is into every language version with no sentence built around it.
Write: value=3097.700 unit=m³
